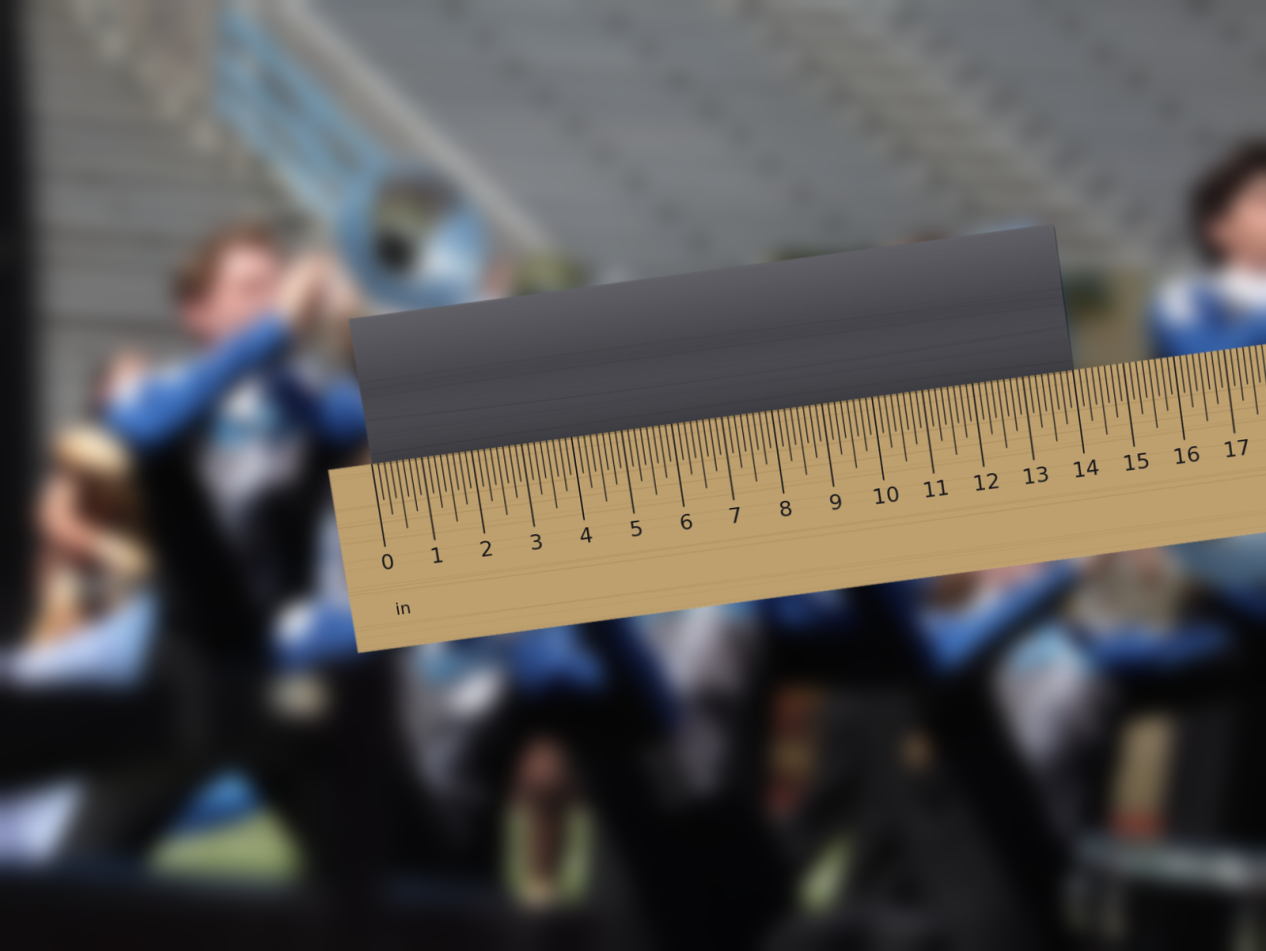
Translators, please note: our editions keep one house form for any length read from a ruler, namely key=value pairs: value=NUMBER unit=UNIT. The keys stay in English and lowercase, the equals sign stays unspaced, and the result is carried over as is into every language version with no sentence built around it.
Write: value=14 unit=in
